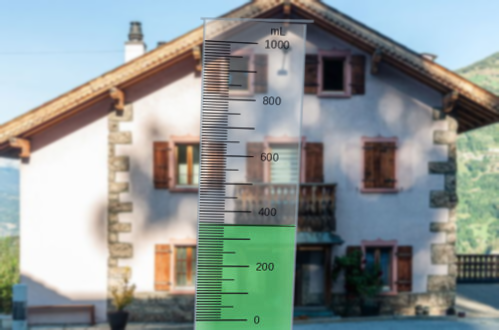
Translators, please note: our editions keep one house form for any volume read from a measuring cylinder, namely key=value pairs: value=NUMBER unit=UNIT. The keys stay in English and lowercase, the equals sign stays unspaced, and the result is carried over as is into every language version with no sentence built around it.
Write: value=350 unit=mL
